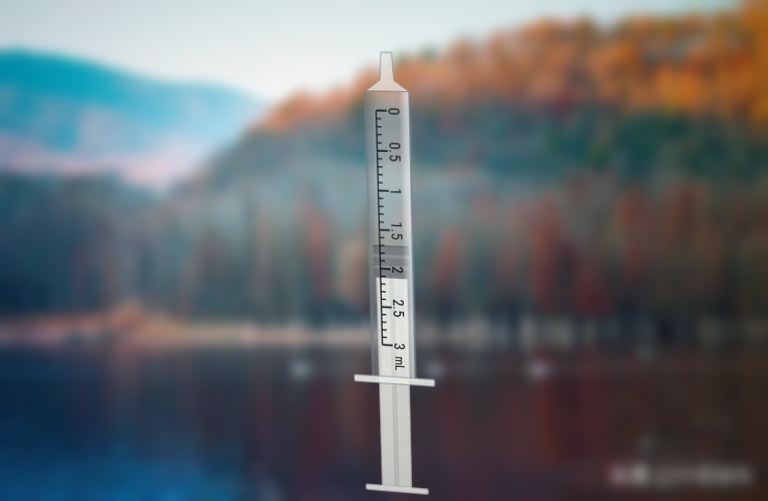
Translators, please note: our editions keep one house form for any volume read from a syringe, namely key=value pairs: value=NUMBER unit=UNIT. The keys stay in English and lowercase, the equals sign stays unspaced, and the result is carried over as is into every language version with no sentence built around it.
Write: value=1.7 unit=mL
